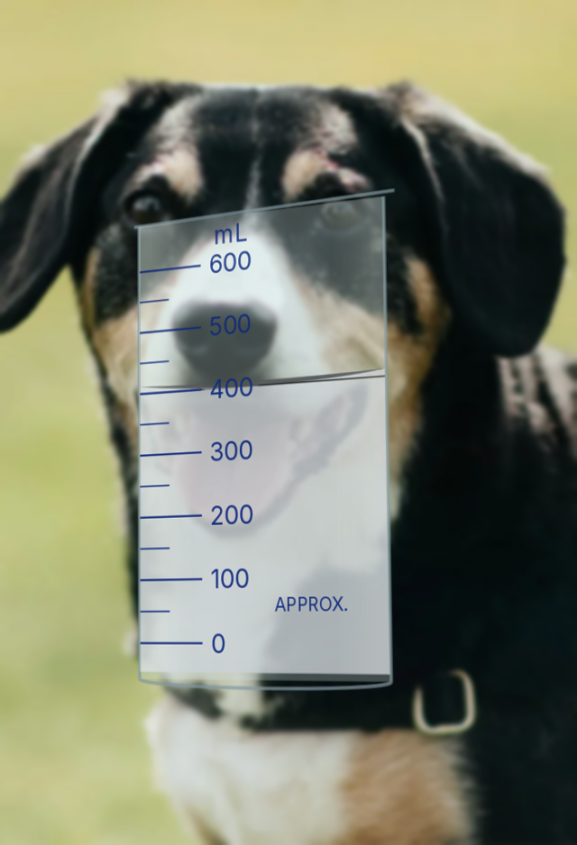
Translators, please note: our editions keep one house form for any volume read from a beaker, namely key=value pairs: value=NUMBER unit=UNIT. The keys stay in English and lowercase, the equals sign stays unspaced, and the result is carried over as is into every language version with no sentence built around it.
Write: value=400 unit=mL
